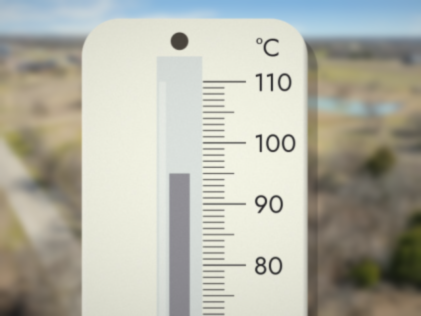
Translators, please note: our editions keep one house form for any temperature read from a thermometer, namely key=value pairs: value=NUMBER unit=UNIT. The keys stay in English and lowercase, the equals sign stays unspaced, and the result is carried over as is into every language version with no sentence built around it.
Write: value=95 unit=°C
